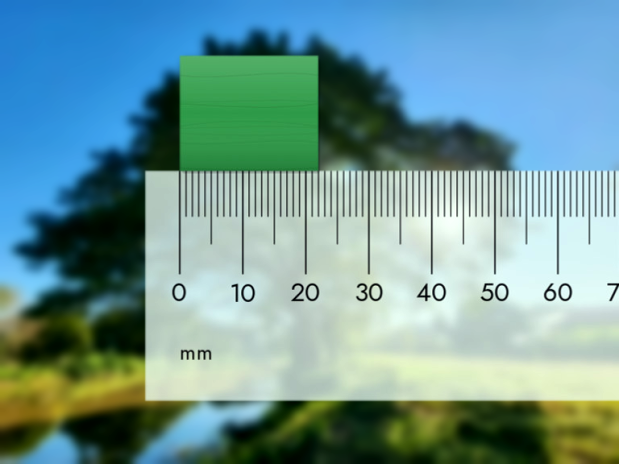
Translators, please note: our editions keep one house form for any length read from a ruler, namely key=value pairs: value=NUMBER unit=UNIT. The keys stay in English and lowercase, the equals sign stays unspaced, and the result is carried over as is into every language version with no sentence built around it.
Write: value=22 unit=mm
